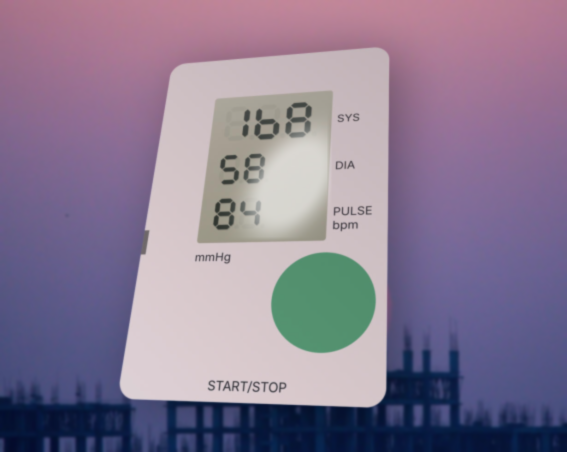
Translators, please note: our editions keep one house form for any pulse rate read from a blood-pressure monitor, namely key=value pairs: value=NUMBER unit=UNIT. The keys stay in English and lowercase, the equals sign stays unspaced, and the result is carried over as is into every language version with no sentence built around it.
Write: value=84 unit=bpm
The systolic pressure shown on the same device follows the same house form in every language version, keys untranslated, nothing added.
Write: value=168 unit=mmHg
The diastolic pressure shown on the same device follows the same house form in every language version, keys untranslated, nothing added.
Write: value=58 unit=mmHg
